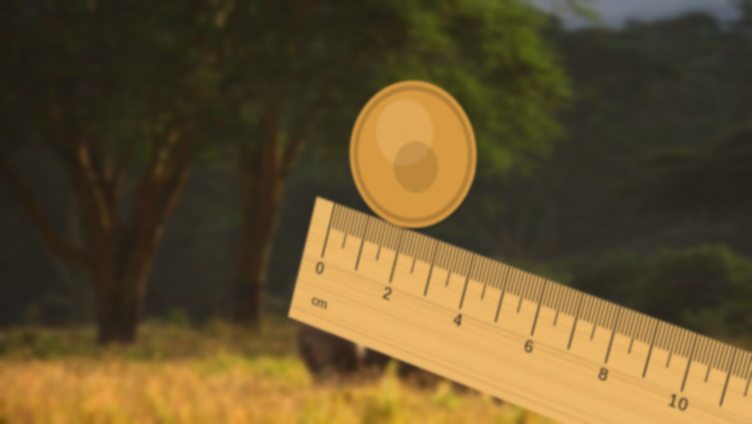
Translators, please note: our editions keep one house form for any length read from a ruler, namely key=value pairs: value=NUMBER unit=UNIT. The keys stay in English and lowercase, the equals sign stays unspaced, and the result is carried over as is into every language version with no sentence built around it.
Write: value=3.5 unit=cm
